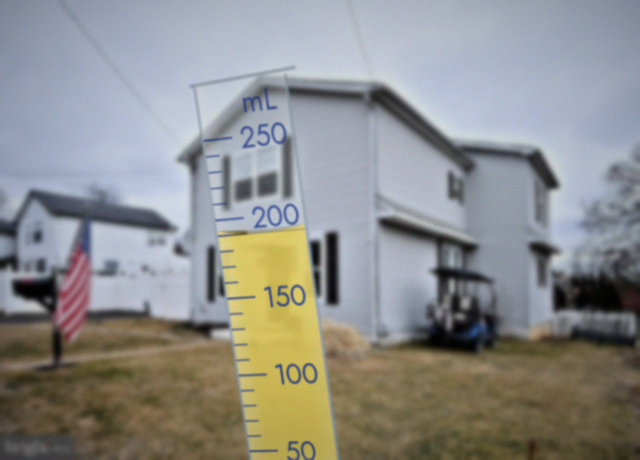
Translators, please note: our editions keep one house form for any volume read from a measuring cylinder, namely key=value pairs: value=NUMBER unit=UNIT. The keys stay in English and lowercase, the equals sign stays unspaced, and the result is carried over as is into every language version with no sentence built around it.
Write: value=190 unit=mL
